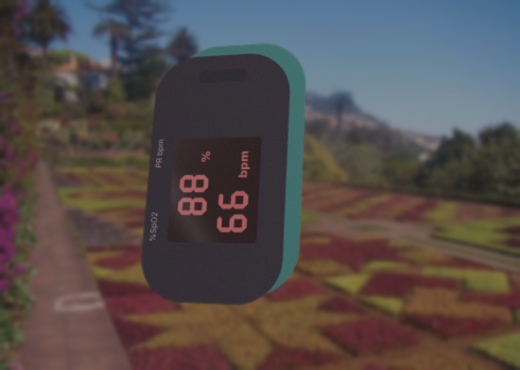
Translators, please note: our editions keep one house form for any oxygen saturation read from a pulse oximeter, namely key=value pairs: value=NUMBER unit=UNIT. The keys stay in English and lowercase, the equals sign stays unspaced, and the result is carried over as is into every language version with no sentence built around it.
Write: value=88 unit=%
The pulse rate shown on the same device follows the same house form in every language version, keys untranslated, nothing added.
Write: value=66 unit=bpm
